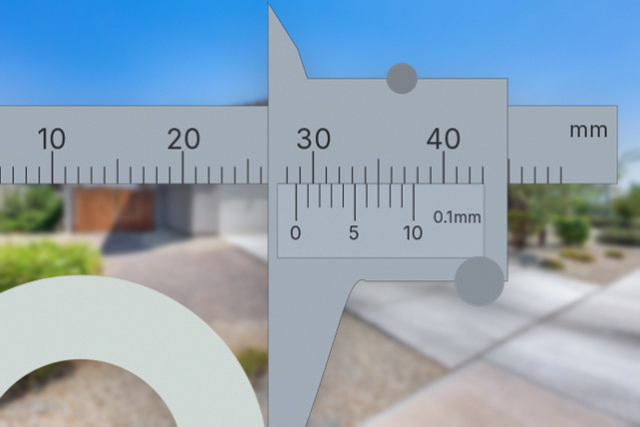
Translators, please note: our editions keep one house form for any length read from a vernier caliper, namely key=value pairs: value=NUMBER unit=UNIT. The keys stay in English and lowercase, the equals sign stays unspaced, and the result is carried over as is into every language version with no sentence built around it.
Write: value=28.7 unit=mm
